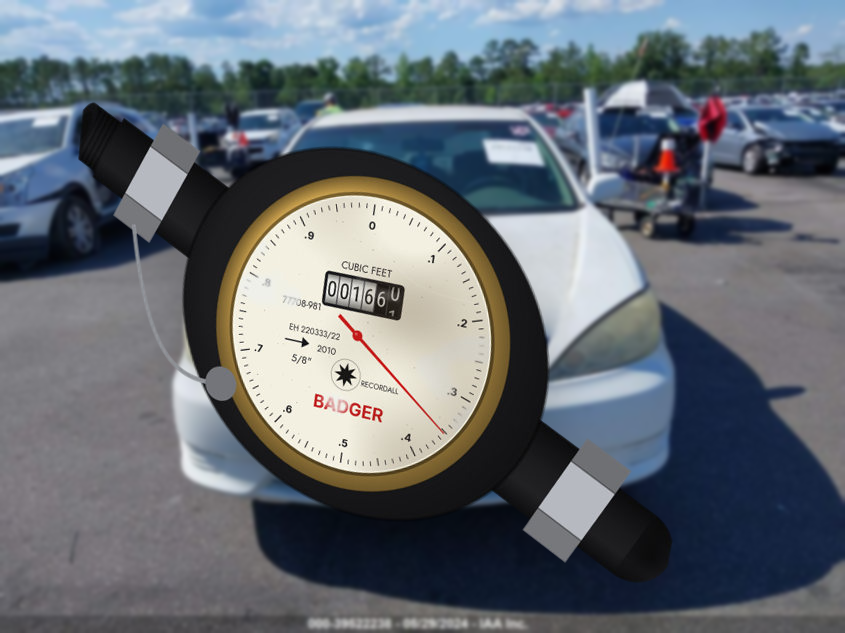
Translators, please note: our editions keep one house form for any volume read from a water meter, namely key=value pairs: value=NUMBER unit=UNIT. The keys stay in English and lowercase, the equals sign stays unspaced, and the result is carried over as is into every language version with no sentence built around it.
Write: value=1660.35 unit=ft³
